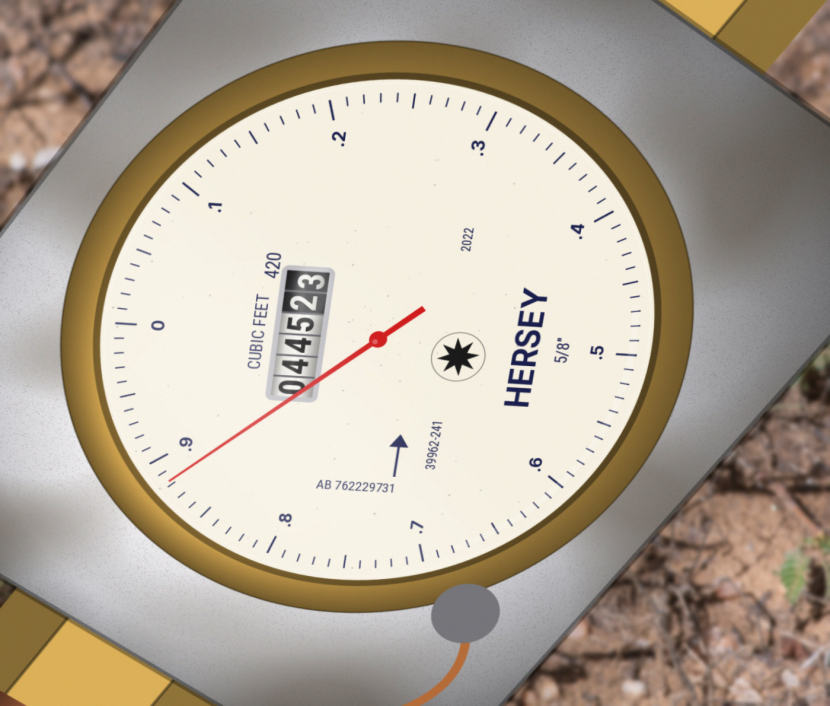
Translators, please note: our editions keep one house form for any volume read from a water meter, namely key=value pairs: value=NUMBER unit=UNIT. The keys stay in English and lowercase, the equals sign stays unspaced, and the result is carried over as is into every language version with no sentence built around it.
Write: value=44522.88 unit=ft³
